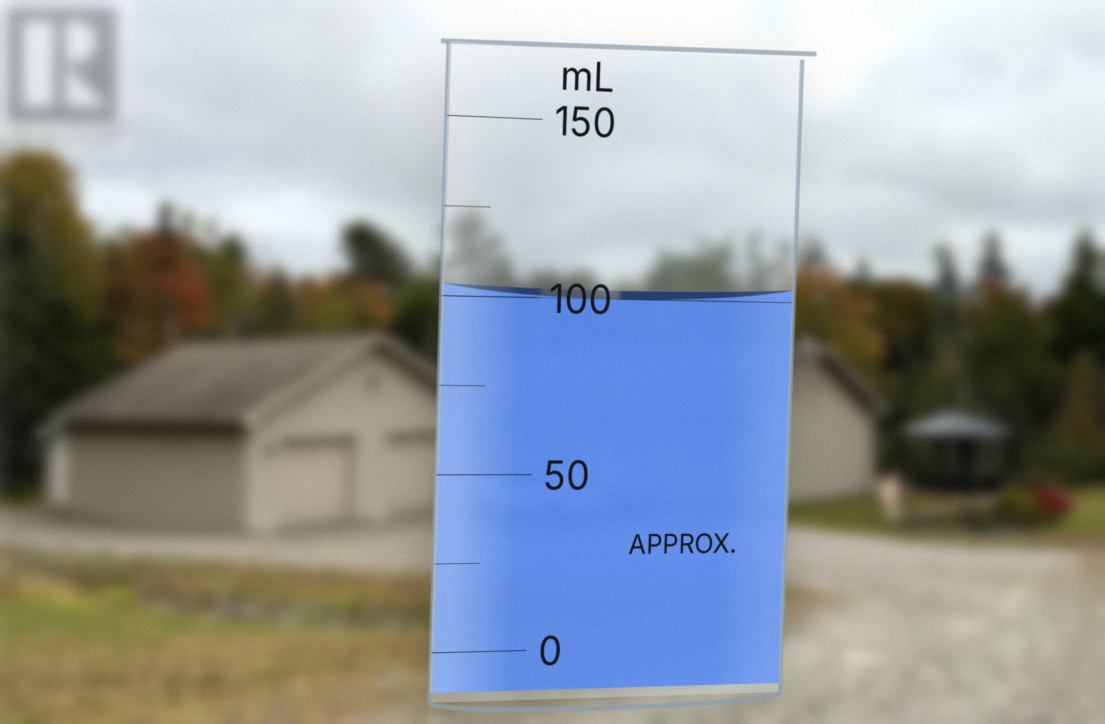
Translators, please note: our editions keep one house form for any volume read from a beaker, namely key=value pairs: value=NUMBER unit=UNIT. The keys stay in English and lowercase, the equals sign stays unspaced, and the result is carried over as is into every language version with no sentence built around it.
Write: value=100 unit=mL
